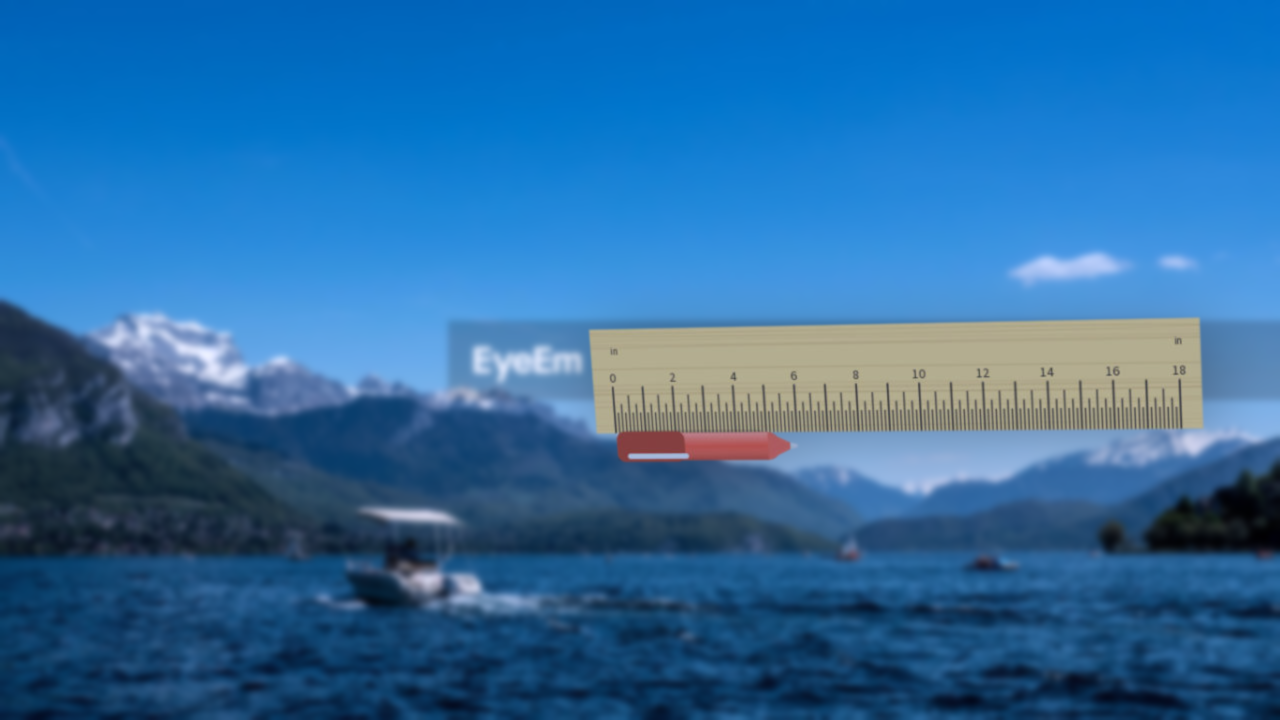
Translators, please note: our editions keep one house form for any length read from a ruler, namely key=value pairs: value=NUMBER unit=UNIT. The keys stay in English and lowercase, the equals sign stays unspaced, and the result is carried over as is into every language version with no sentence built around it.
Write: value=6 unit=in
